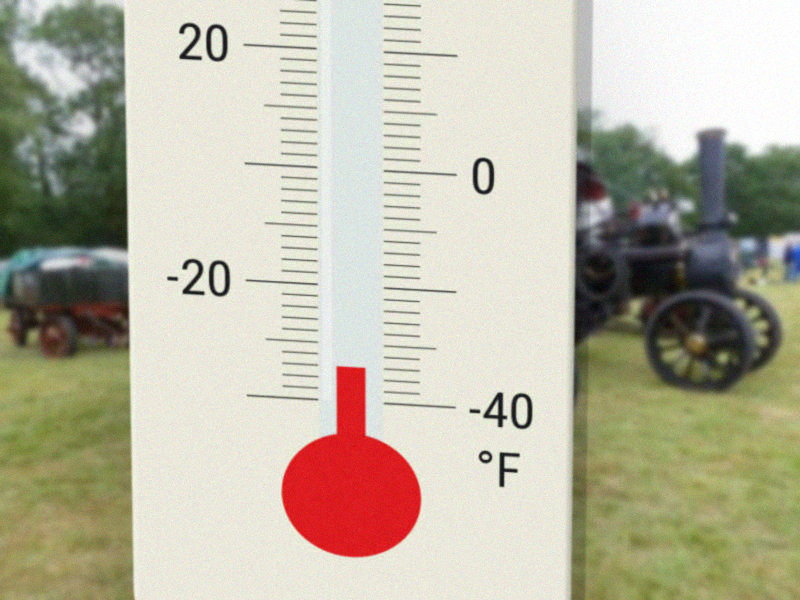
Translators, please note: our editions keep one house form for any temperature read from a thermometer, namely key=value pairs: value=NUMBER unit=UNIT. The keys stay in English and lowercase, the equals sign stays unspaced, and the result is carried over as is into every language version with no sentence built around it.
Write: value=-34 unit=°F
